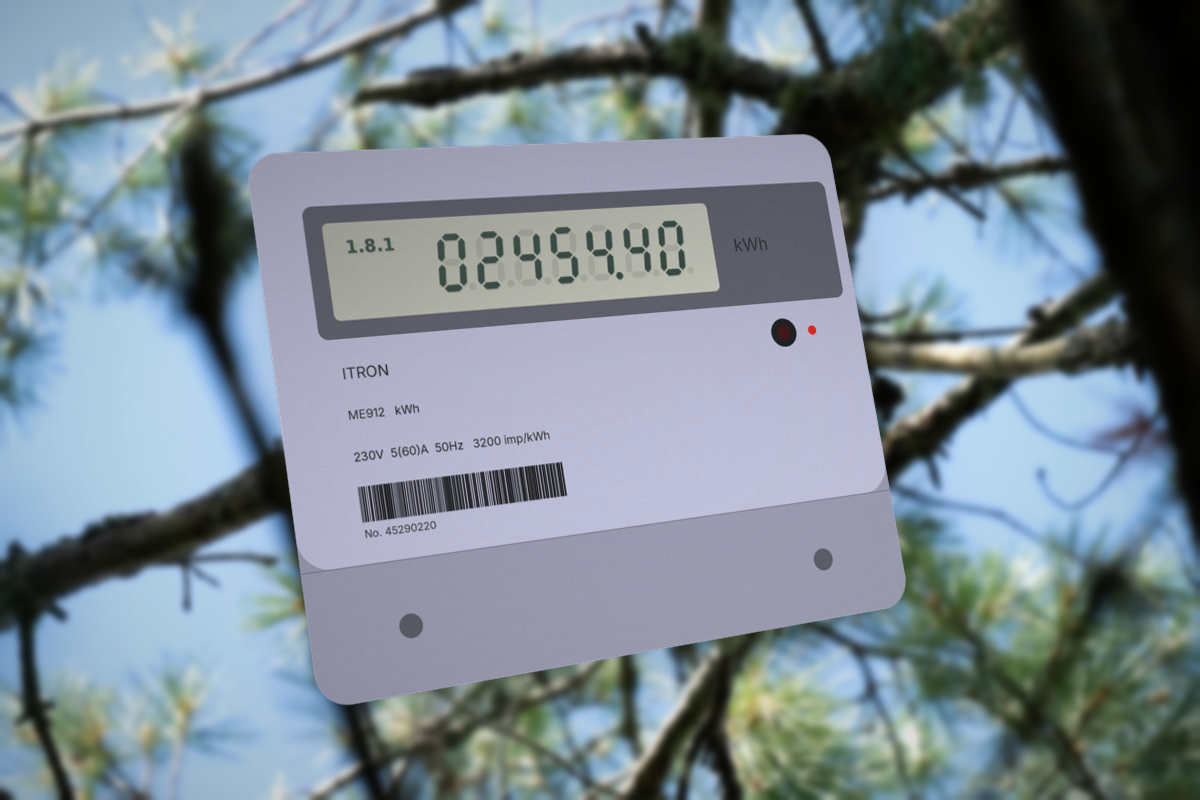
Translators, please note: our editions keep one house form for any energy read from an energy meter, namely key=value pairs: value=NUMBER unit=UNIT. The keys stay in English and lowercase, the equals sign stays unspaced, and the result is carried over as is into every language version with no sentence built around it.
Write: value=2454.40 unit=kWh
